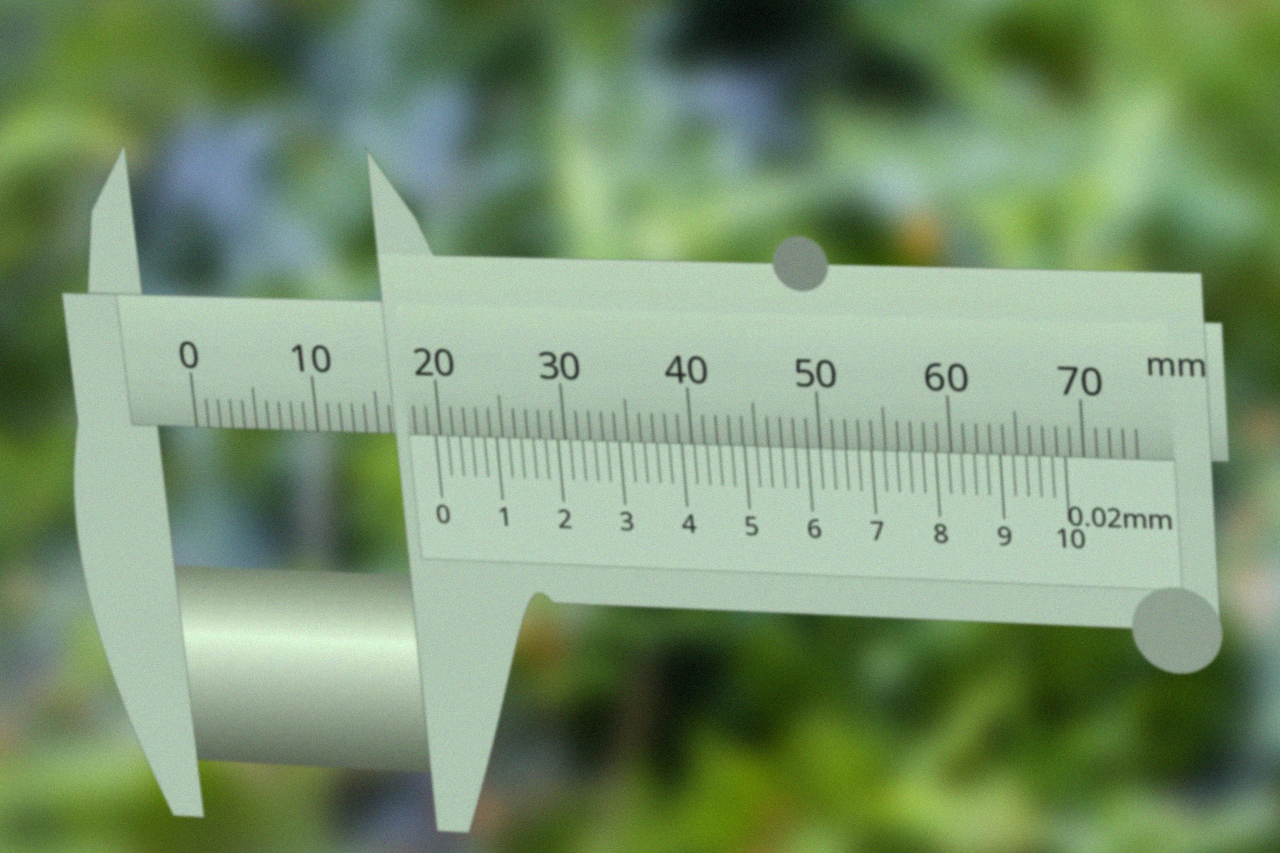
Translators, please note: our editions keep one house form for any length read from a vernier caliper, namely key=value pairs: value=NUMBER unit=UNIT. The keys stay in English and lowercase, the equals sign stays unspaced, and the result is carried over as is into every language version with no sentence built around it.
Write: value=19.6 unit=mm
